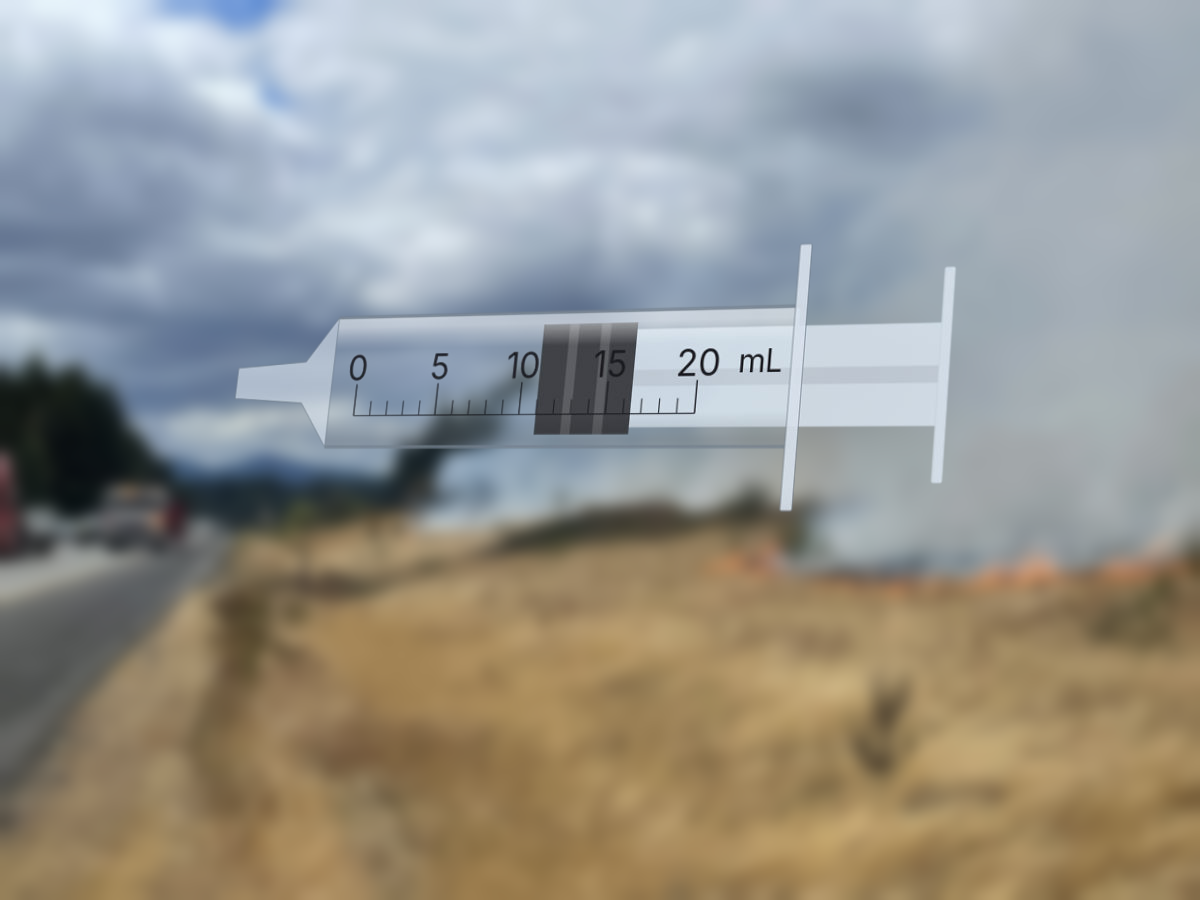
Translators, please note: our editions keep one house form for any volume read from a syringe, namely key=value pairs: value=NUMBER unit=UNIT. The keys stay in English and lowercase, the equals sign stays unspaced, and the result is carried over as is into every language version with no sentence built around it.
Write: value=11 unit=mL
